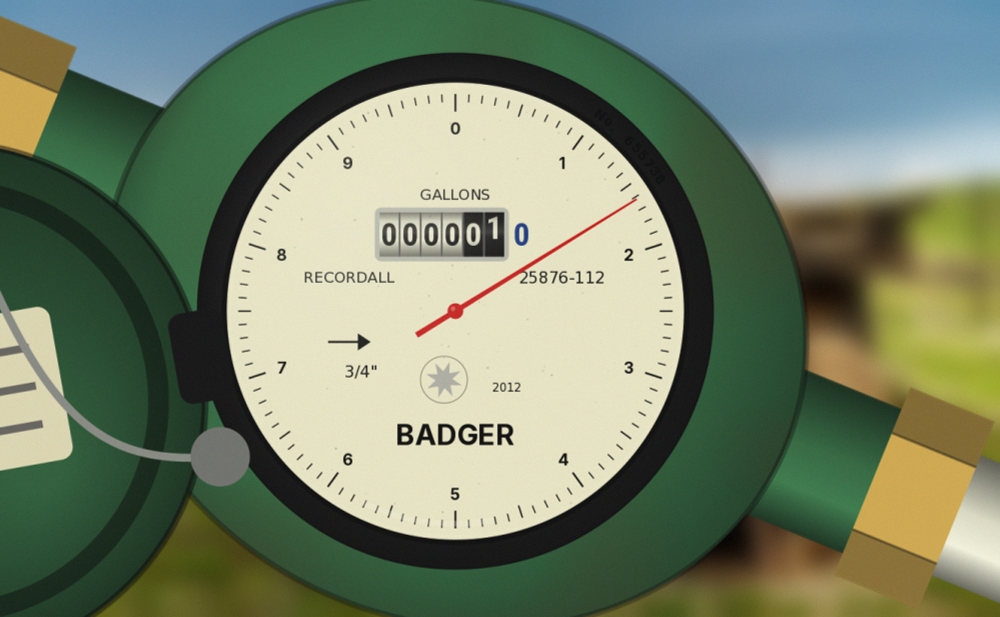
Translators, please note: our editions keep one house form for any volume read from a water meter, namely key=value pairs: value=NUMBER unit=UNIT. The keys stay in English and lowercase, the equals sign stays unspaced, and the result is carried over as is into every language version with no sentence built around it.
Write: value=11.6 unit=gal
